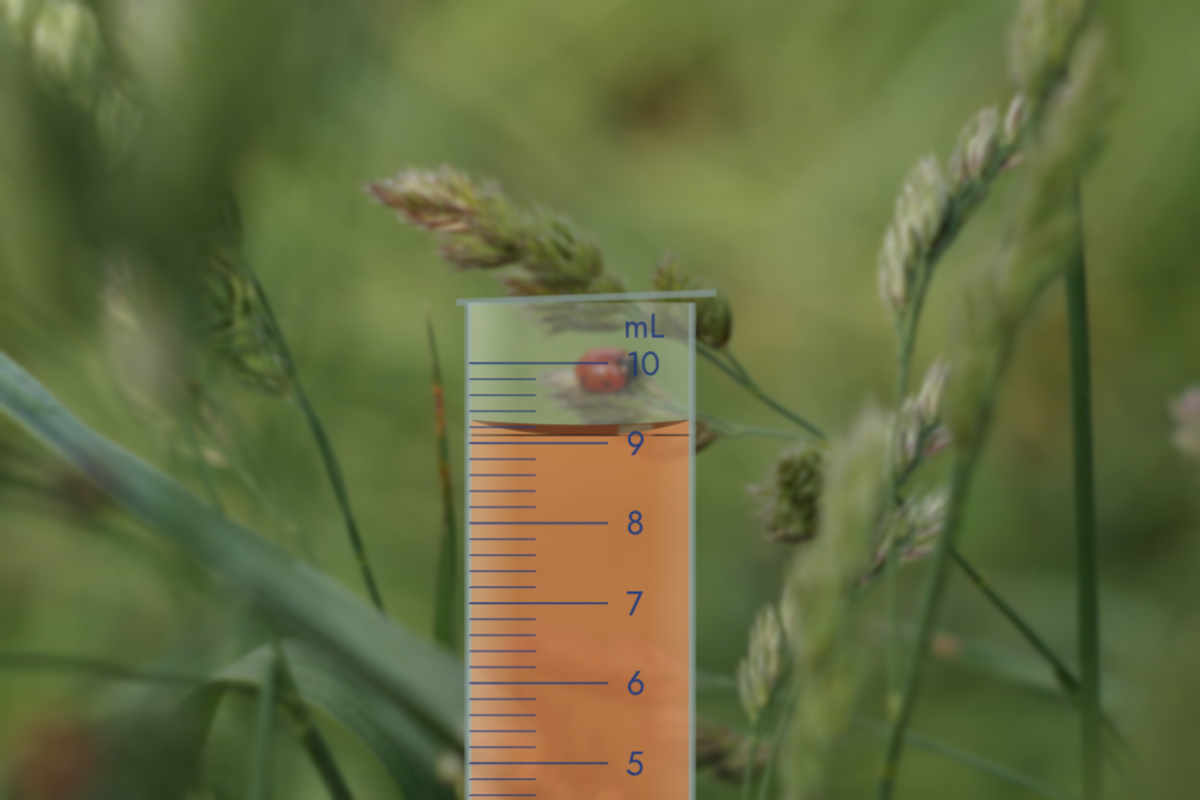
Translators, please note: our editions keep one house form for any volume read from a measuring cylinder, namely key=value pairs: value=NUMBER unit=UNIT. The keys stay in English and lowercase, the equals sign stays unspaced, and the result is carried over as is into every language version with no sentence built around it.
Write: value=9.1 unit=mL
